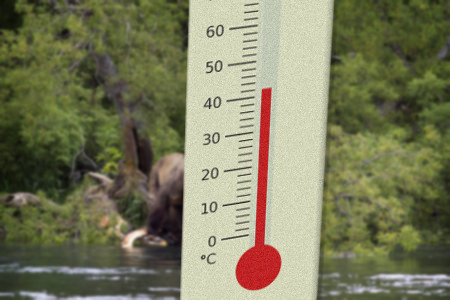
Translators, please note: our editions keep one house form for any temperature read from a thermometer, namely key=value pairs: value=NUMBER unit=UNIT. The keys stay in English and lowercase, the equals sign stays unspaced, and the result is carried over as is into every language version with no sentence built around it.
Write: value=42 unit=°C
